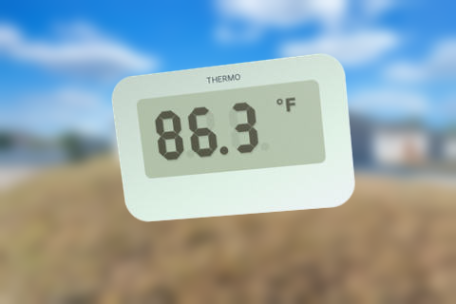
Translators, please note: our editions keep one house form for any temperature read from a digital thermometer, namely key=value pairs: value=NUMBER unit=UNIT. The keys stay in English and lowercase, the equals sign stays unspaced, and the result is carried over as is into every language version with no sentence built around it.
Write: value=86.3 unit=°F
